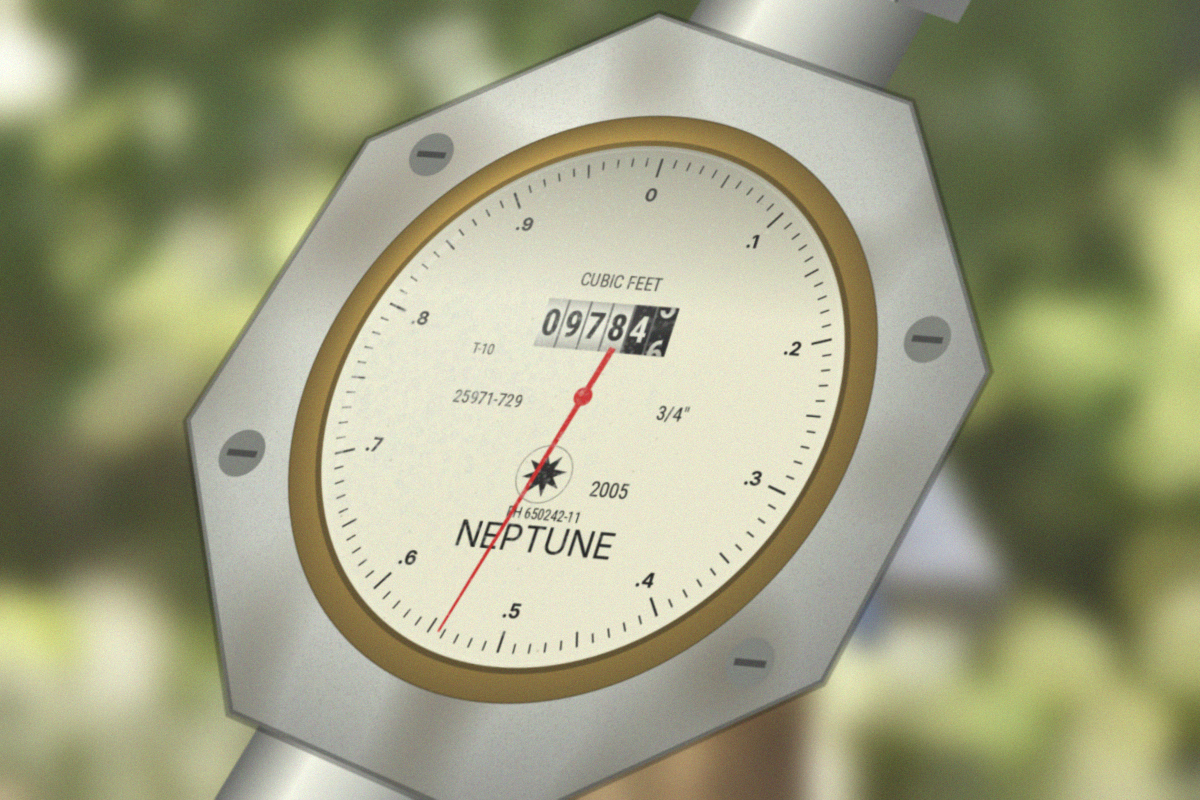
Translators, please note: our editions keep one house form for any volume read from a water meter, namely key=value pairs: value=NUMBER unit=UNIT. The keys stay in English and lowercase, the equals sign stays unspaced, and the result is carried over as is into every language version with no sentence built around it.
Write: value=97845.54 unit=ft³
